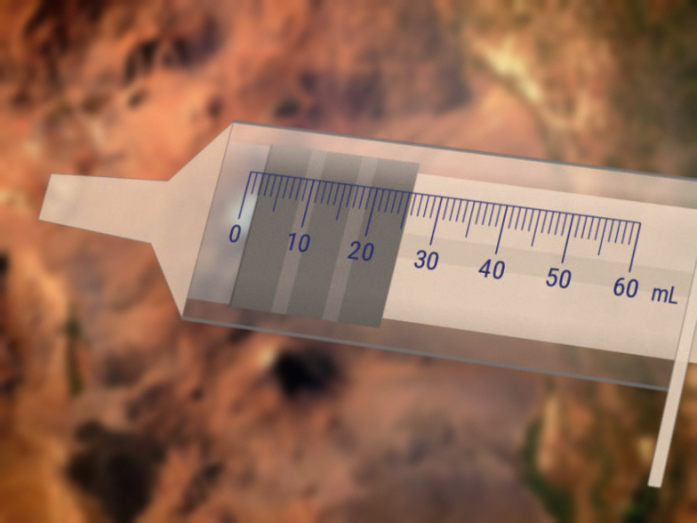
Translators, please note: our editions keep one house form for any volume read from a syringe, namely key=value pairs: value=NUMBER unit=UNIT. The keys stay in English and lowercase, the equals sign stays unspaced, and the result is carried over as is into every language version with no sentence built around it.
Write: value=2 unit=mL
